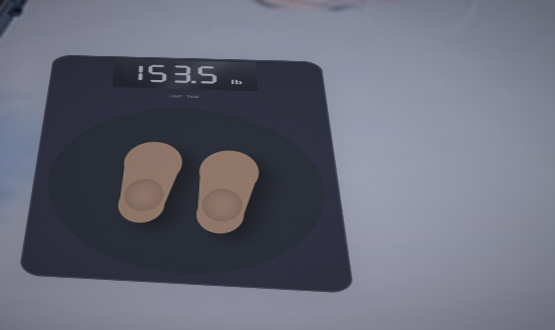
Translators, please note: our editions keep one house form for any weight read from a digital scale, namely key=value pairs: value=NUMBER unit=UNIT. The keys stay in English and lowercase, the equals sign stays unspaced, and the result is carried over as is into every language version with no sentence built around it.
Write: value=153.5 unit=lb
